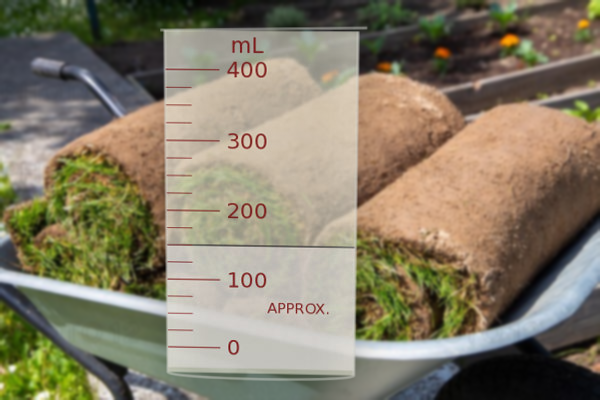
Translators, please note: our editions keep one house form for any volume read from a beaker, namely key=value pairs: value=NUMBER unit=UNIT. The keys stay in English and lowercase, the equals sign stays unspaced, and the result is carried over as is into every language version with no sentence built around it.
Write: value=150 unit=mL
